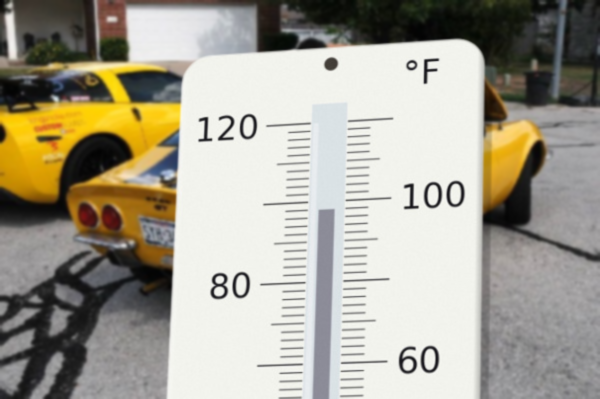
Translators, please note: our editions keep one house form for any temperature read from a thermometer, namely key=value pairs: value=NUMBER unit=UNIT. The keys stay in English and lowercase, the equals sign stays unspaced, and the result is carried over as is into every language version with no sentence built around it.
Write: value=98 unit=°F
